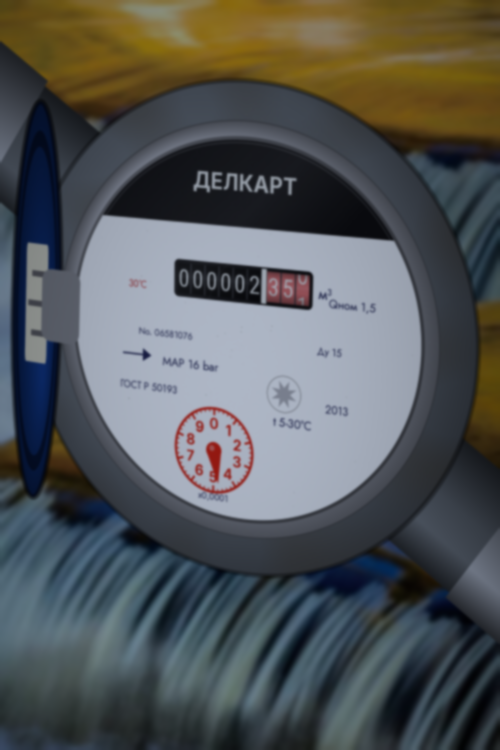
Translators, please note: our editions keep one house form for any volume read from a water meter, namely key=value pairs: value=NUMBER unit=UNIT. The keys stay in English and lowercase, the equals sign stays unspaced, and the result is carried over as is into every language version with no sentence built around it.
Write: value=2.3504 unit=m³
